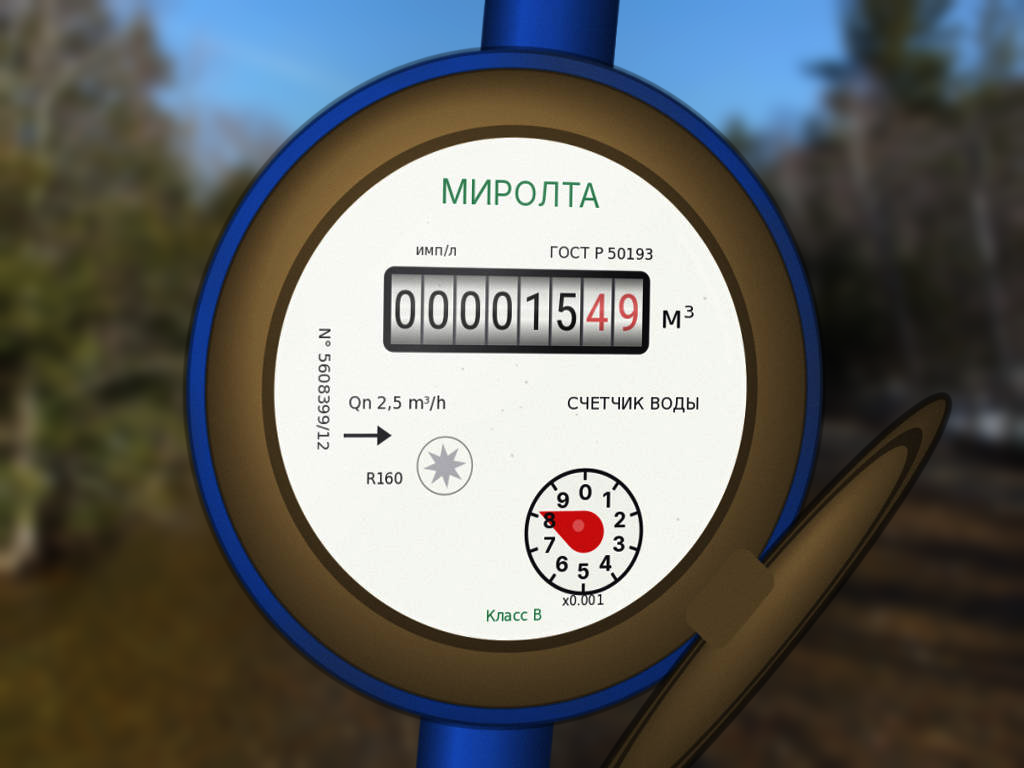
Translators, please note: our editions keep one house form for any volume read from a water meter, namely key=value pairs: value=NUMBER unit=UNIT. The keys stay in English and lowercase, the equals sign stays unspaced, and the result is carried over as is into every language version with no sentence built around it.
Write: value=15.498 unit=m³
